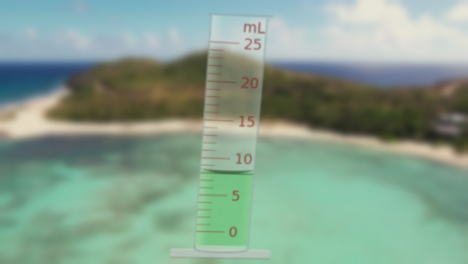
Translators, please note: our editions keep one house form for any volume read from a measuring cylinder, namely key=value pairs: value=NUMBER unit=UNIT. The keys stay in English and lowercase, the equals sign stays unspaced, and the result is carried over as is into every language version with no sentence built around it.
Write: value=8 unit=mL
